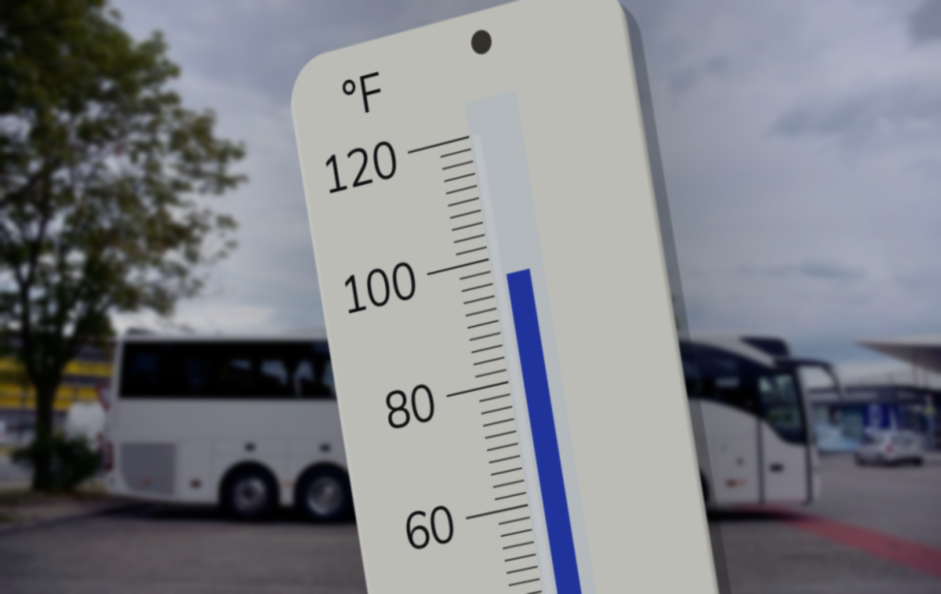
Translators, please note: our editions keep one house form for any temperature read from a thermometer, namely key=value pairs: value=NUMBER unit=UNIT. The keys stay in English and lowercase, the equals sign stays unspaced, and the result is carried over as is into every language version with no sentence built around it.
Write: value=97 unit=°F
